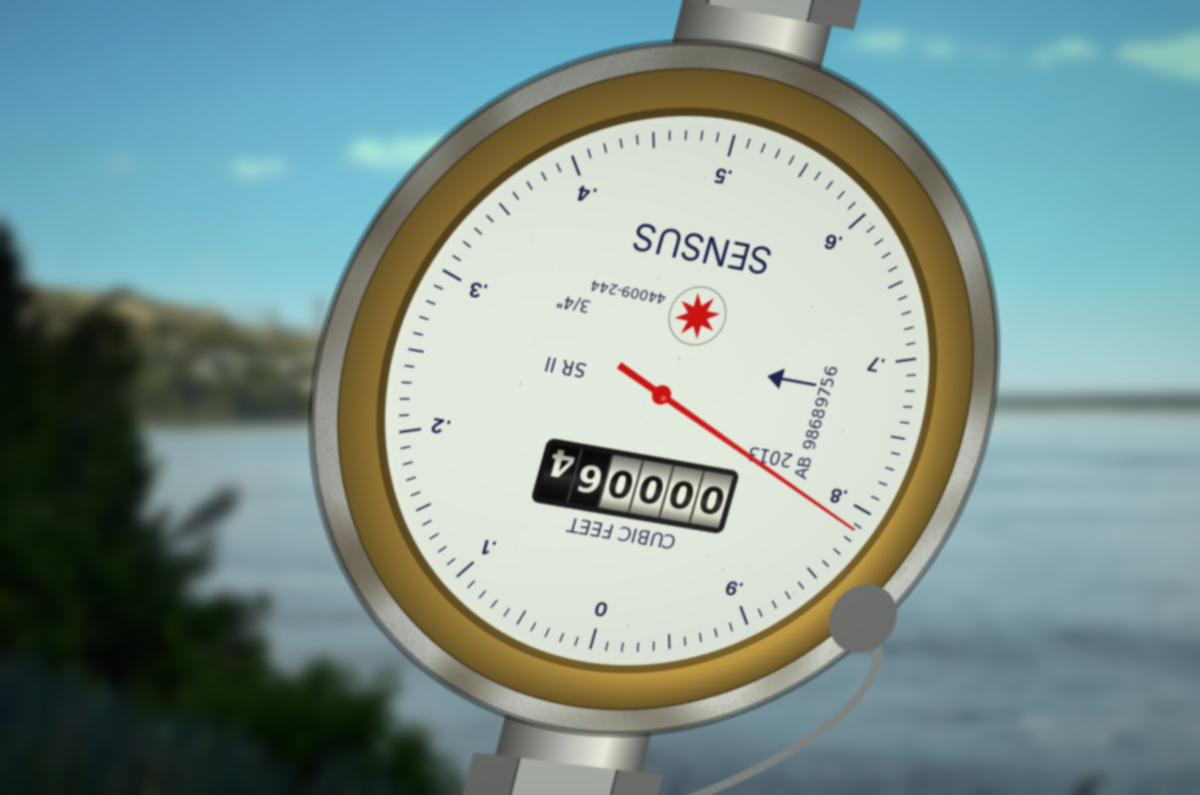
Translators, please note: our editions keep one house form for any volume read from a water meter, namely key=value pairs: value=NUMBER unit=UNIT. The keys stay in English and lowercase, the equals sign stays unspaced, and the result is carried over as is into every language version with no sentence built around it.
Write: value=63.81 unit=ft³
